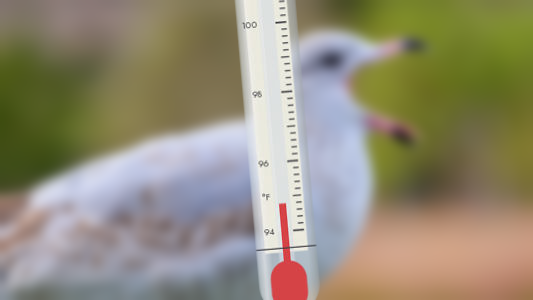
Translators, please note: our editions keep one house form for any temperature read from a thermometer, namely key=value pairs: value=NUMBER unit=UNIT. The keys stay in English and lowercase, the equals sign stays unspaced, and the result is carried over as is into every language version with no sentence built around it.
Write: value=94.8 unit=°F
